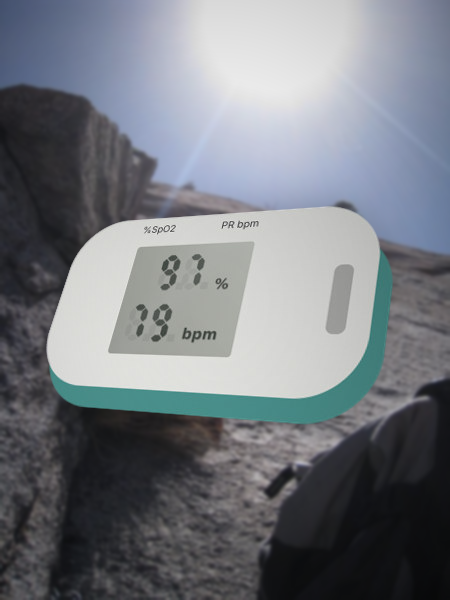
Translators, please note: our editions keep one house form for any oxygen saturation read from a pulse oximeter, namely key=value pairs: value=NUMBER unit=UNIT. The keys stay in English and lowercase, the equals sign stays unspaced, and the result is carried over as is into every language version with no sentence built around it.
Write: value=97 unit=%
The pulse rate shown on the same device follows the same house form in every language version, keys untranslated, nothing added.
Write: value=79 unit=bpm
